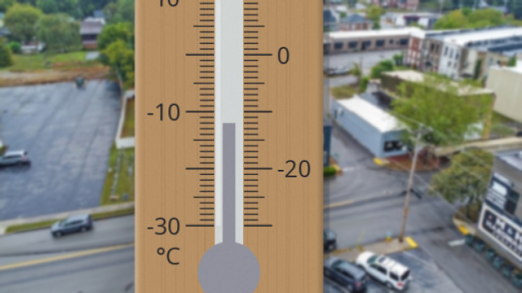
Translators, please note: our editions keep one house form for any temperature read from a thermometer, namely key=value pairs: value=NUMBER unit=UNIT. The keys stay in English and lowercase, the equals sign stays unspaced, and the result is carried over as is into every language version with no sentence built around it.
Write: value=-12 unit=°C
